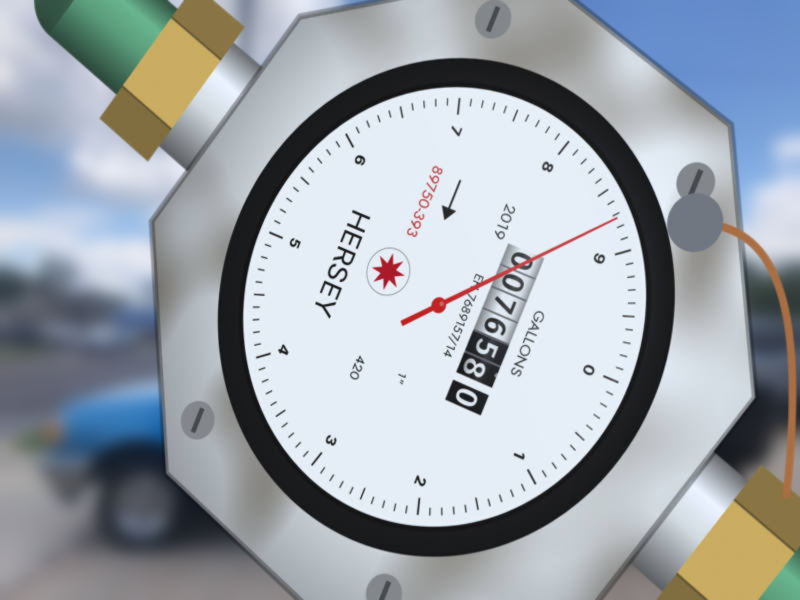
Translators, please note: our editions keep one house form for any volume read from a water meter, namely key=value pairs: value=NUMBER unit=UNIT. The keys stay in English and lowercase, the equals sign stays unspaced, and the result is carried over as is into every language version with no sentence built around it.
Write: value=76578.7 unit=gal
